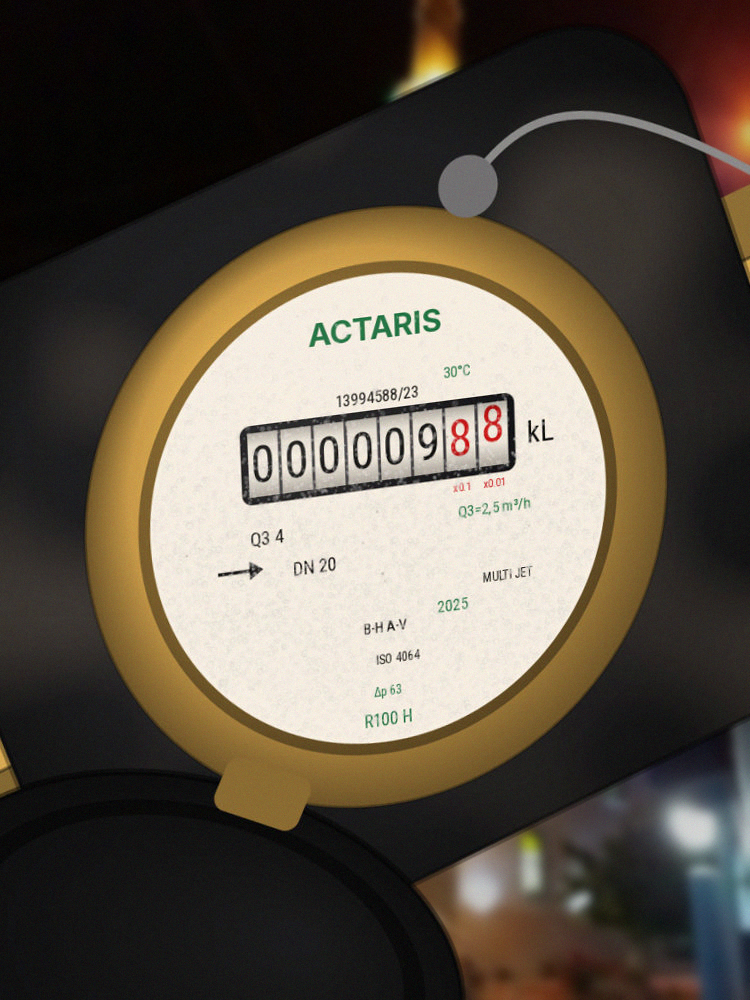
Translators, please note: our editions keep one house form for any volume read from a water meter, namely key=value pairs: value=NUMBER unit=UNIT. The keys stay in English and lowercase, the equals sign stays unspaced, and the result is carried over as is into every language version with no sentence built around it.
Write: value=9.88 unit=kL
